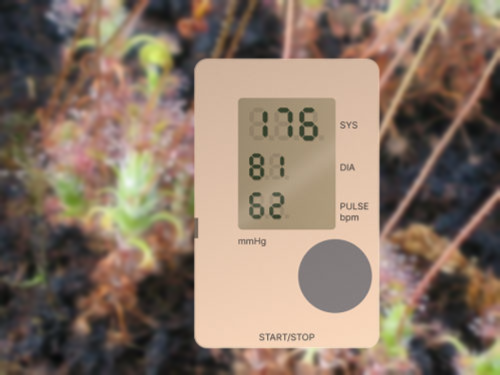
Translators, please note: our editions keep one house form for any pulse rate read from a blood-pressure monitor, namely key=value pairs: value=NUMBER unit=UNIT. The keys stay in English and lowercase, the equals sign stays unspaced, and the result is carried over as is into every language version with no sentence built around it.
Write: value=62 unit=bpm
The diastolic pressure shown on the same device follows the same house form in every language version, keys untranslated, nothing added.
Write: value=81 unit=mmHg
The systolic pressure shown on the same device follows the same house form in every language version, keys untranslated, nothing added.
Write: value=176 unit=mmHg
